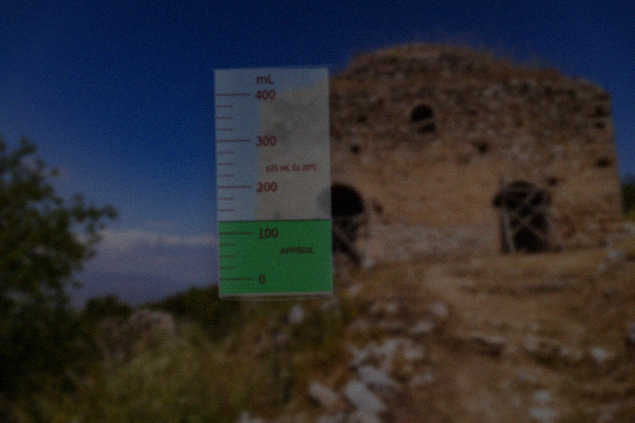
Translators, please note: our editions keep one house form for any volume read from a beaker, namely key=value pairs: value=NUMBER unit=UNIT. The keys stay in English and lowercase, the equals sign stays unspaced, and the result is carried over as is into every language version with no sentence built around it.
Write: value=125 unit=mL
